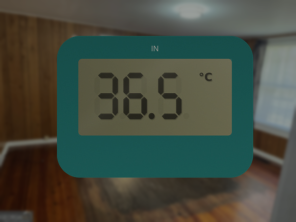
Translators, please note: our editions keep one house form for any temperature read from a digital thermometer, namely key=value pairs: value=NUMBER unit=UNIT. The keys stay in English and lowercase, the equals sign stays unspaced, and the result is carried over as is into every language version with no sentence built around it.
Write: value=36.5 unit=°C
